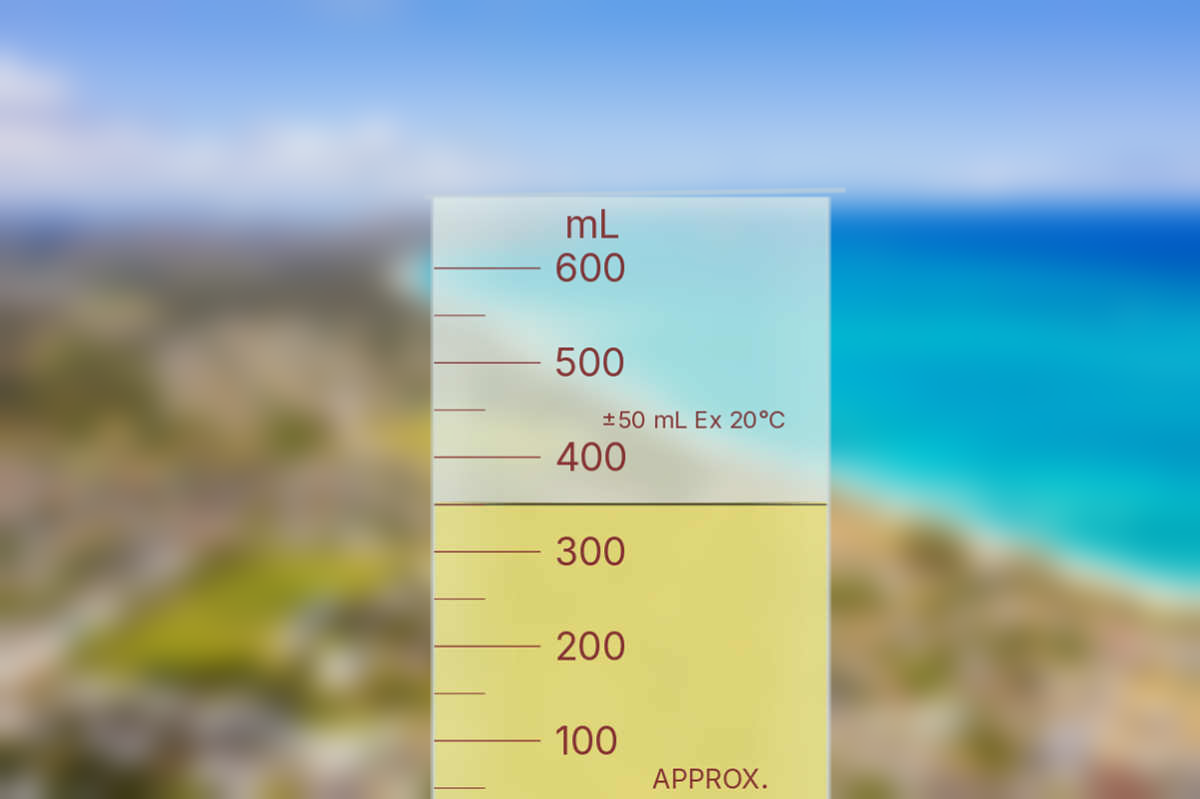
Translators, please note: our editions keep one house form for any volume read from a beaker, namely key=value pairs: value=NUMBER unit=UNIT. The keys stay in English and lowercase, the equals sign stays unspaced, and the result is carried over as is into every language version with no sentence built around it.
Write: value=350 unit=mL
